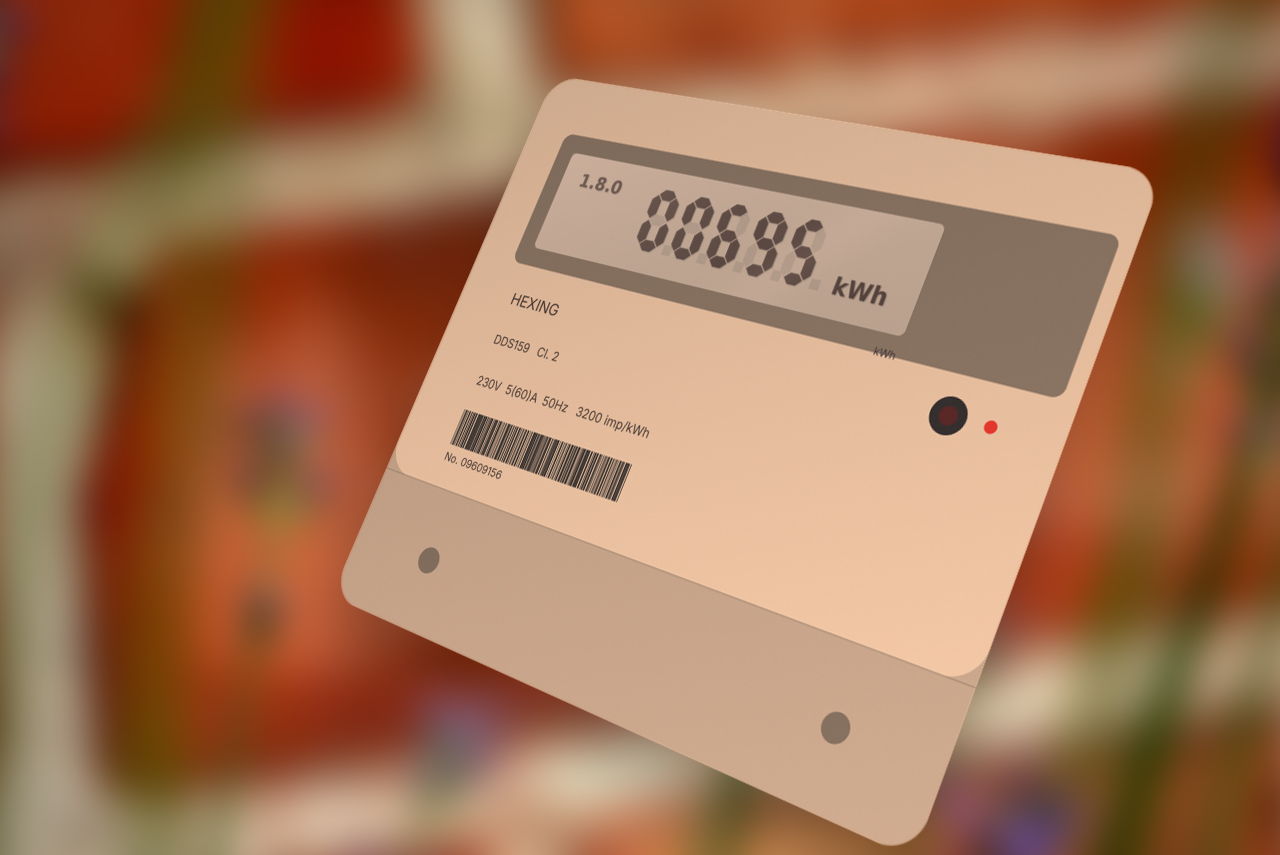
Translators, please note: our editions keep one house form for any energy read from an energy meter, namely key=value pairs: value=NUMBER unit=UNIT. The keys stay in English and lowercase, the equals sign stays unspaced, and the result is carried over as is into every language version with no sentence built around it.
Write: value=695 unit=kWh
